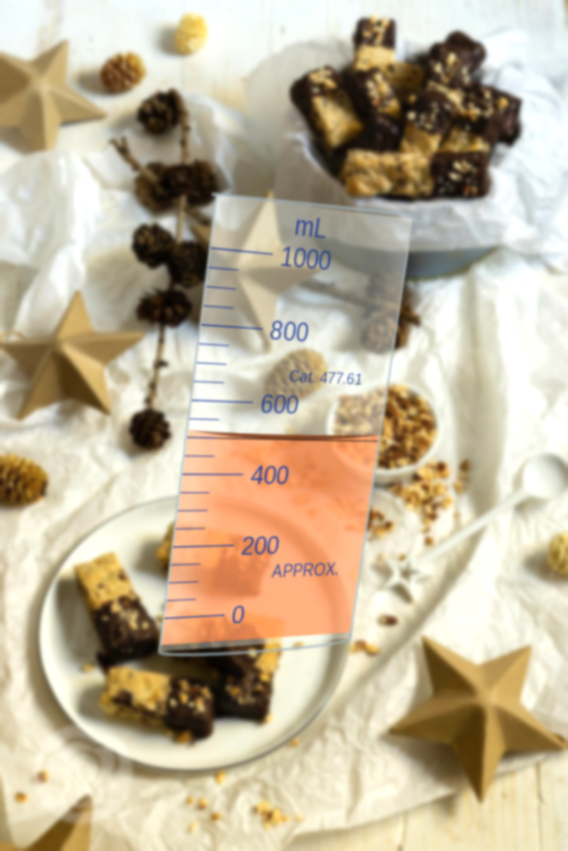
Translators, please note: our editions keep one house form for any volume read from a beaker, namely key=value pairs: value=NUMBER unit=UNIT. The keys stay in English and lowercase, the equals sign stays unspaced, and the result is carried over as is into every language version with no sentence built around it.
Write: value=500 unit=mL
